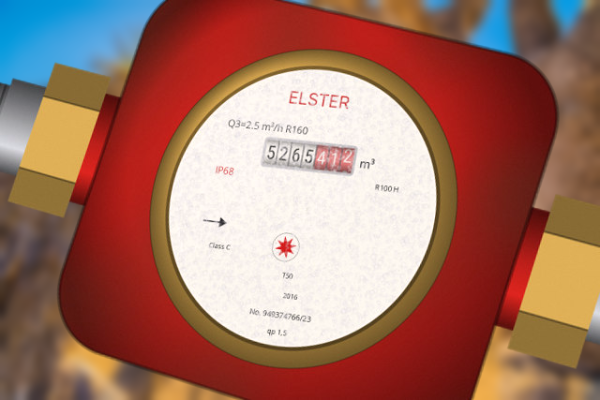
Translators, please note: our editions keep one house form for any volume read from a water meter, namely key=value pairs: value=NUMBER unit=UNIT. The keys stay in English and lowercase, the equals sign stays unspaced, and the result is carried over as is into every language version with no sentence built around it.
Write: value=5265.412 unit=m³
